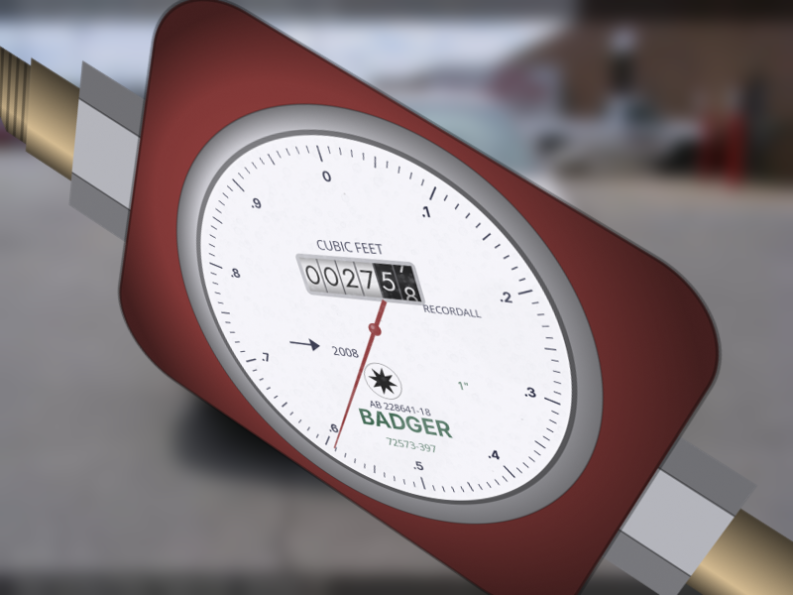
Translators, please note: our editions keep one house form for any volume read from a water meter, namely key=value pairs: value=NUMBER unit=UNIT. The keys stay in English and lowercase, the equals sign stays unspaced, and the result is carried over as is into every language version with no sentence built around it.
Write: value=2757.59 unit=ft³
